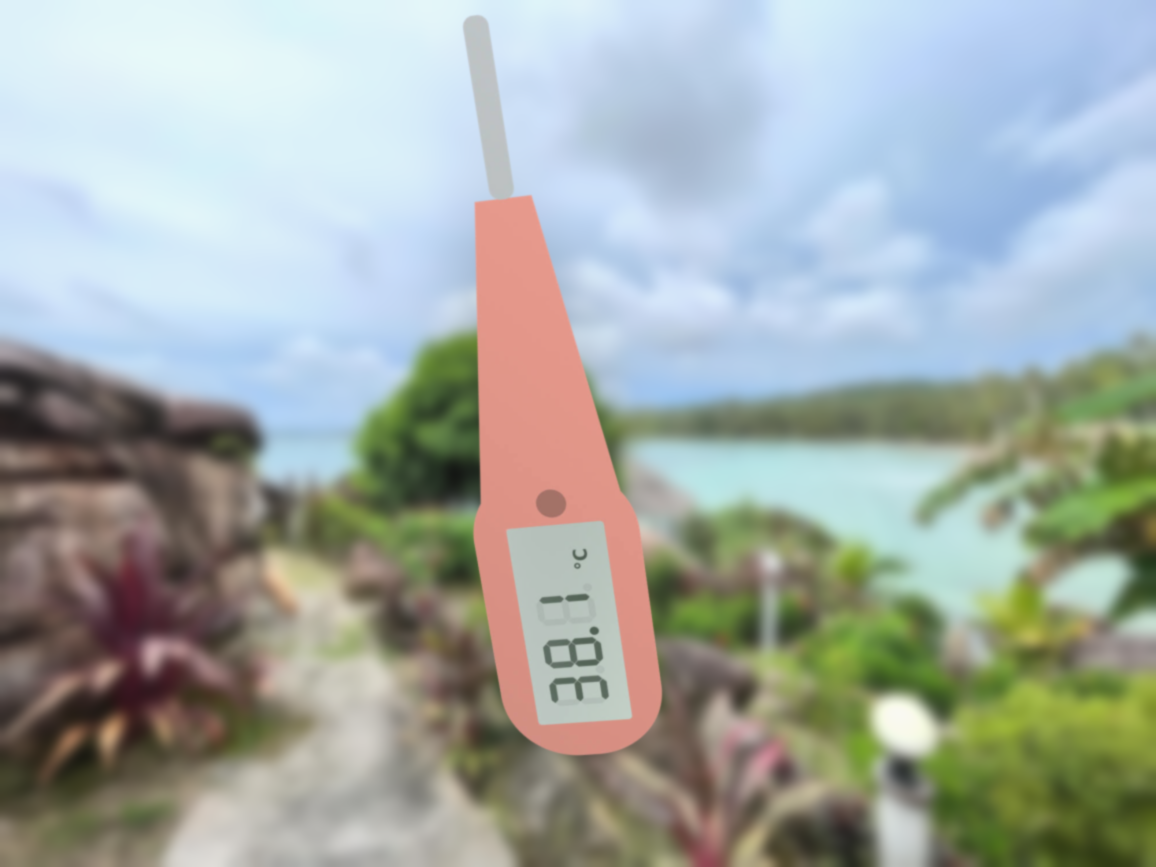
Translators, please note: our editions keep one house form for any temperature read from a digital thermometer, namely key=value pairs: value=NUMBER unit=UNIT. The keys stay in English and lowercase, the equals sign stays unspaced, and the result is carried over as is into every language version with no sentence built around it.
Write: value=38.1 unit=°C
